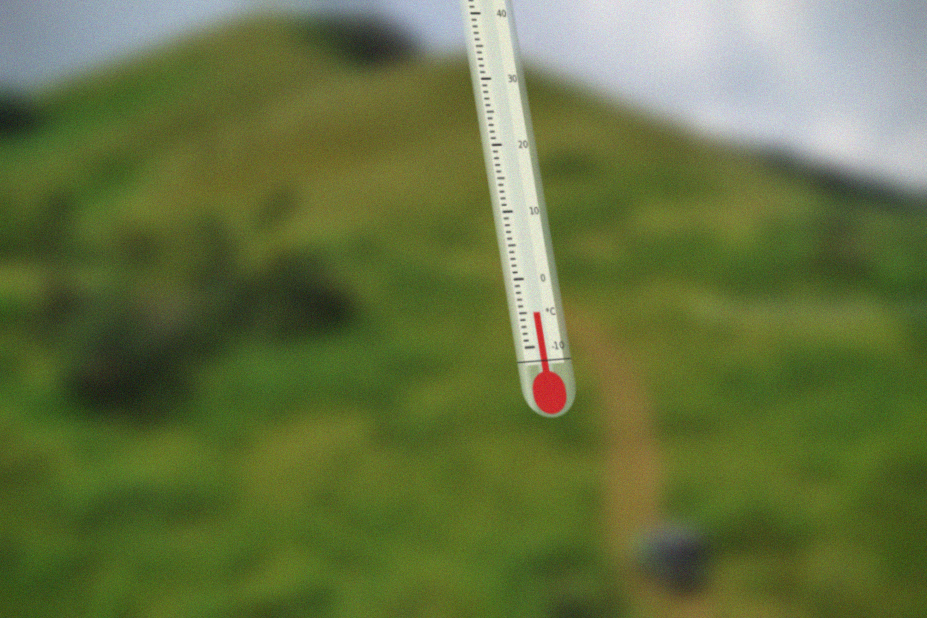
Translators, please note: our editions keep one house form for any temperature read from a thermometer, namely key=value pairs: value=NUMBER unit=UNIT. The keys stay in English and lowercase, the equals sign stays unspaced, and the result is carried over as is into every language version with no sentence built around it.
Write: value=-5 unit=°C
